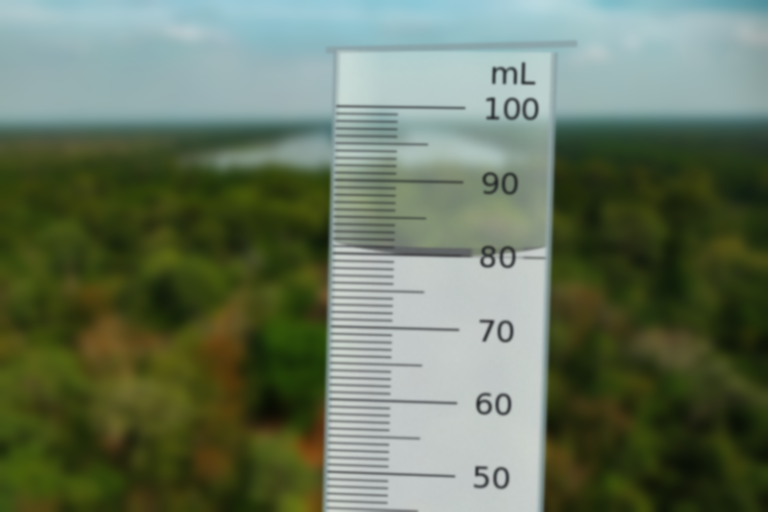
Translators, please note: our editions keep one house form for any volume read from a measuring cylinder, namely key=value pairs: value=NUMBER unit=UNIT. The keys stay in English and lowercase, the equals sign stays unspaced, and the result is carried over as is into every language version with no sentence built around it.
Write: value=80 unit=mL
